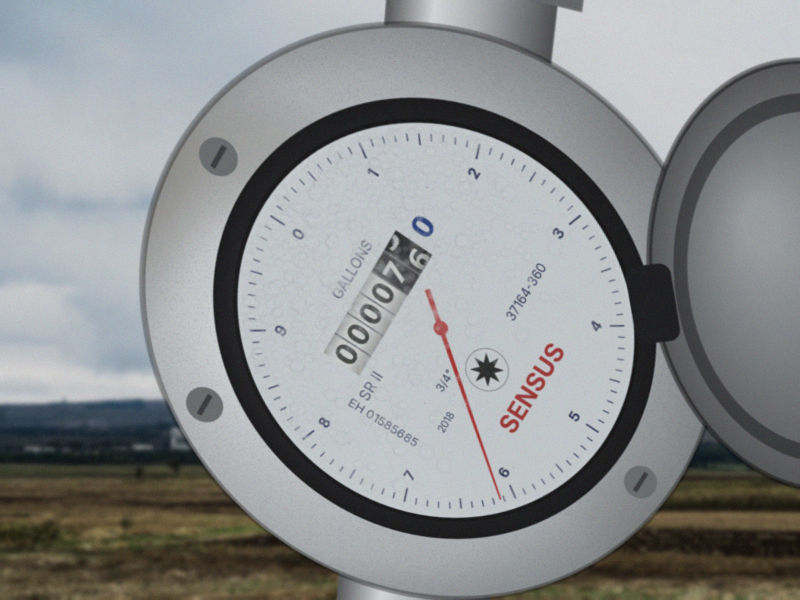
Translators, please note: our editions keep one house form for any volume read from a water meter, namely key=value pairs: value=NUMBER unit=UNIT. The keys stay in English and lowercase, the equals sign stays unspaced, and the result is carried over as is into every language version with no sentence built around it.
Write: value=756.1 unit=gal
